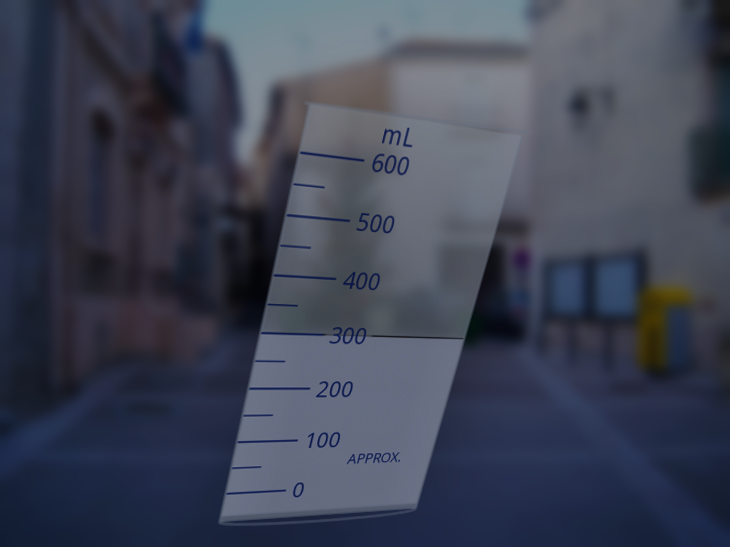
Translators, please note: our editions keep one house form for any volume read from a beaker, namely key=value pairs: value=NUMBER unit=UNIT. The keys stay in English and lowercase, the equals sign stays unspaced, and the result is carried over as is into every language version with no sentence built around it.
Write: value=300 unit=mL
